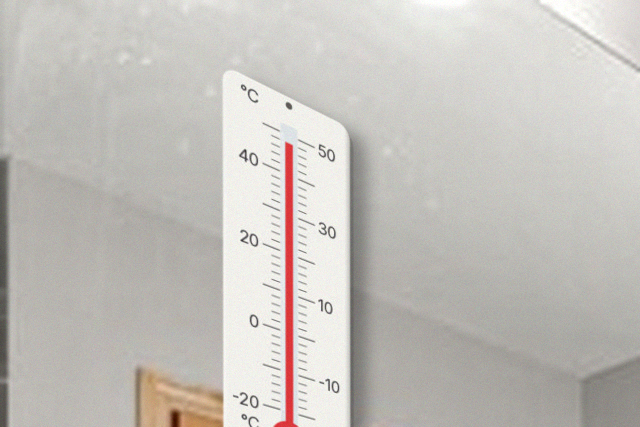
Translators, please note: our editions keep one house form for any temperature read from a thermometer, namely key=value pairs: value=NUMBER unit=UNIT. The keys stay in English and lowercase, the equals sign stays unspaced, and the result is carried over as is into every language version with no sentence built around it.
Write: value=48 unit=°C
